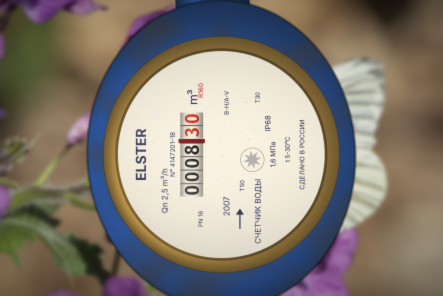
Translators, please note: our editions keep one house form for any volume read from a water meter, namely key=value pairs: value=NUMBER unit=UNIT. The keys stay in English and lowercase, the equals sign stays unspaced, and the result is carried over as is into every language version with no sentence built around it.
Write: value=8.30 unit=m³
